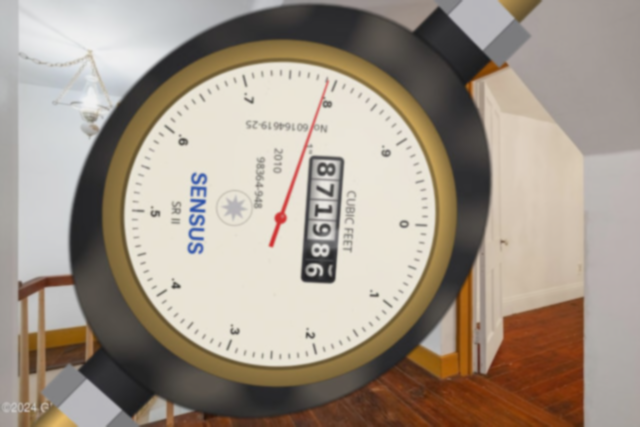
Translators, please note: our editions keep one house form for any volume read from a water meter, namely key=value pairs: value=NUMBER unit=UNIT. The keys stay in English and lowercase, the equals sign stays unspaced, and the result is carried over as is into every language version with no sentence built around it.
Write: value=871985.79 unit=ft³
